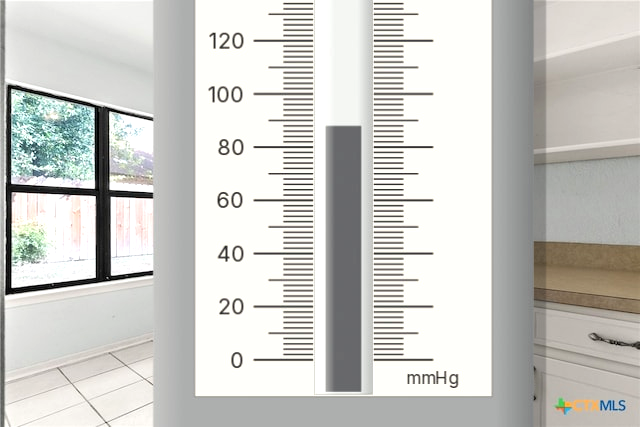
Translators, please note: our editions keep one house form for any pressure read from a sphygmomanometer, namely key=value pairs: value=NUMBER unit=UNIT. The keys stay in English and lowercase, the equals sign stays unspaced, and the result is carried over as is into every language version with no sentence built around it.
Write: value=88 unit=mmHg
